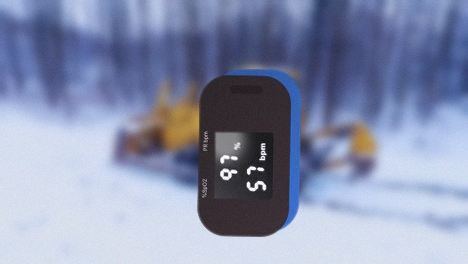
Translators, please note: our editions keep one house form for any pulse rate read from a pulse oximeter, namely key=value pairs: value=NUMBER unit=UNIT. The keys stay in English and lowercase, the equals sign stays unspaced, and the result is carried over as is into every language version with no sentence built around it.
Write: value=57 unit=bpm
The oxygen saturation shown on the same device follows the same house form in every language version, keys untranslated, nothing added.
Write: value=97 unit=%
